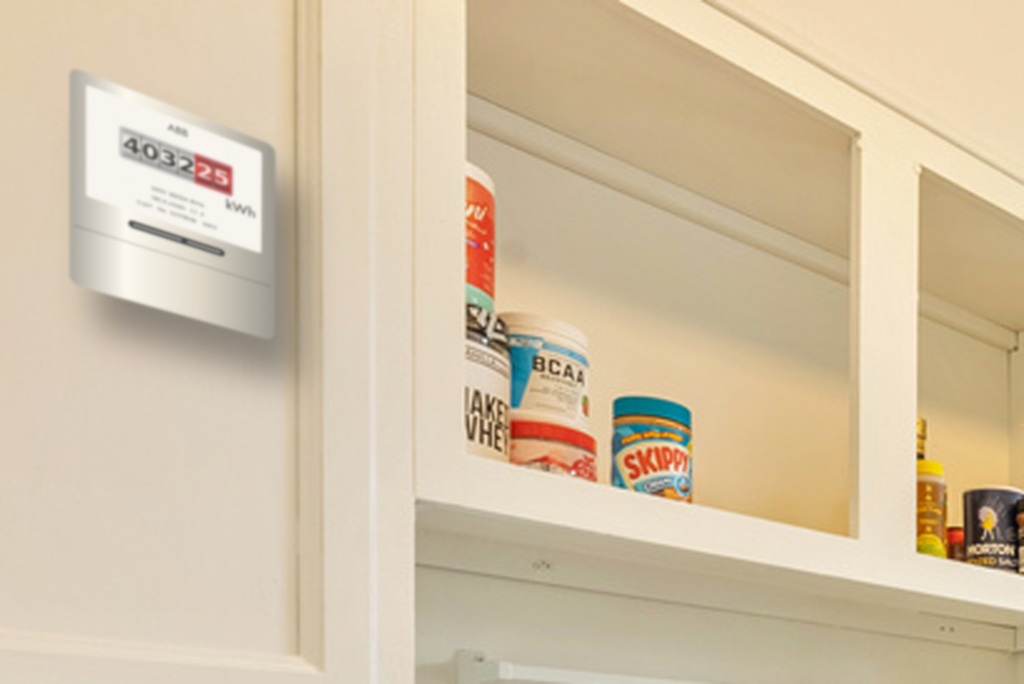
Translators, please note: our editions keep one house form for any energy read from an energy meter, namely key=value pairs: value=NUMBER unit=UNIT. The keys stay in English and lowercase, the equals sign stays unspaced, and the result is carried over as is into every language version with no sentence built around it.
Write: value=4032.25 unit=kWh
